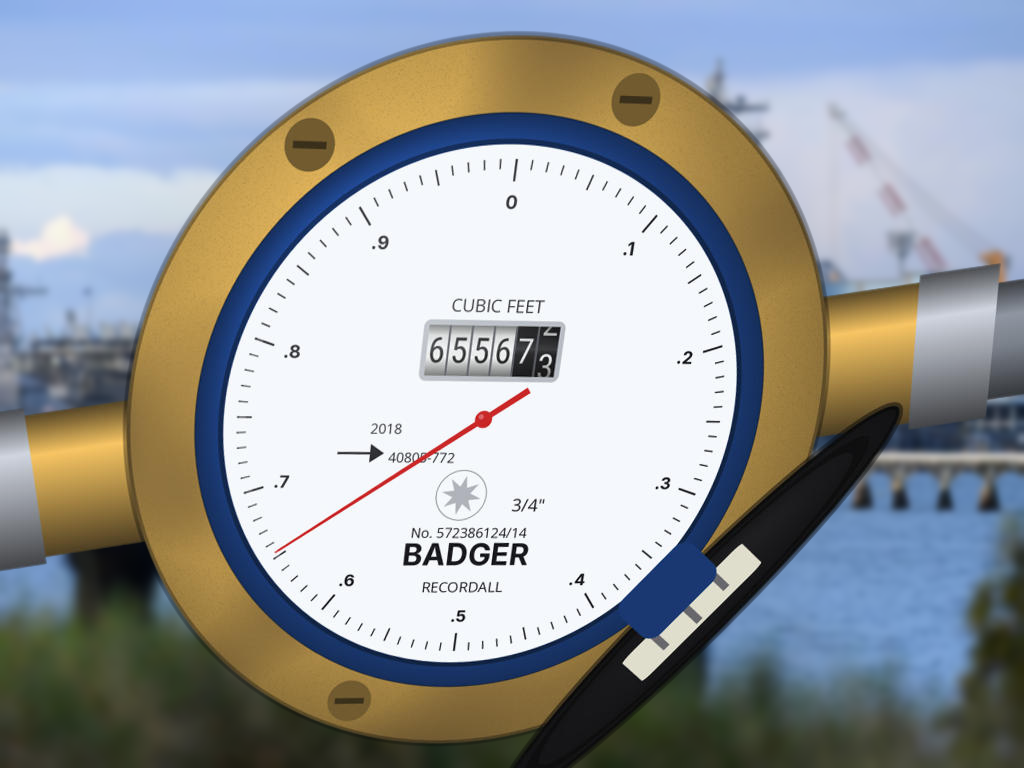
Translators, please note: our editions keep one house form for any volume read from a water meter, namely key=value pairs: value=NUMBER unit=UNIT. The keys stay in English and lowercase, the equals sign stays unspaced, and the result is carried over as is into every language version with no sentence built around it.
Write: value=655672.65 unit=ft³
